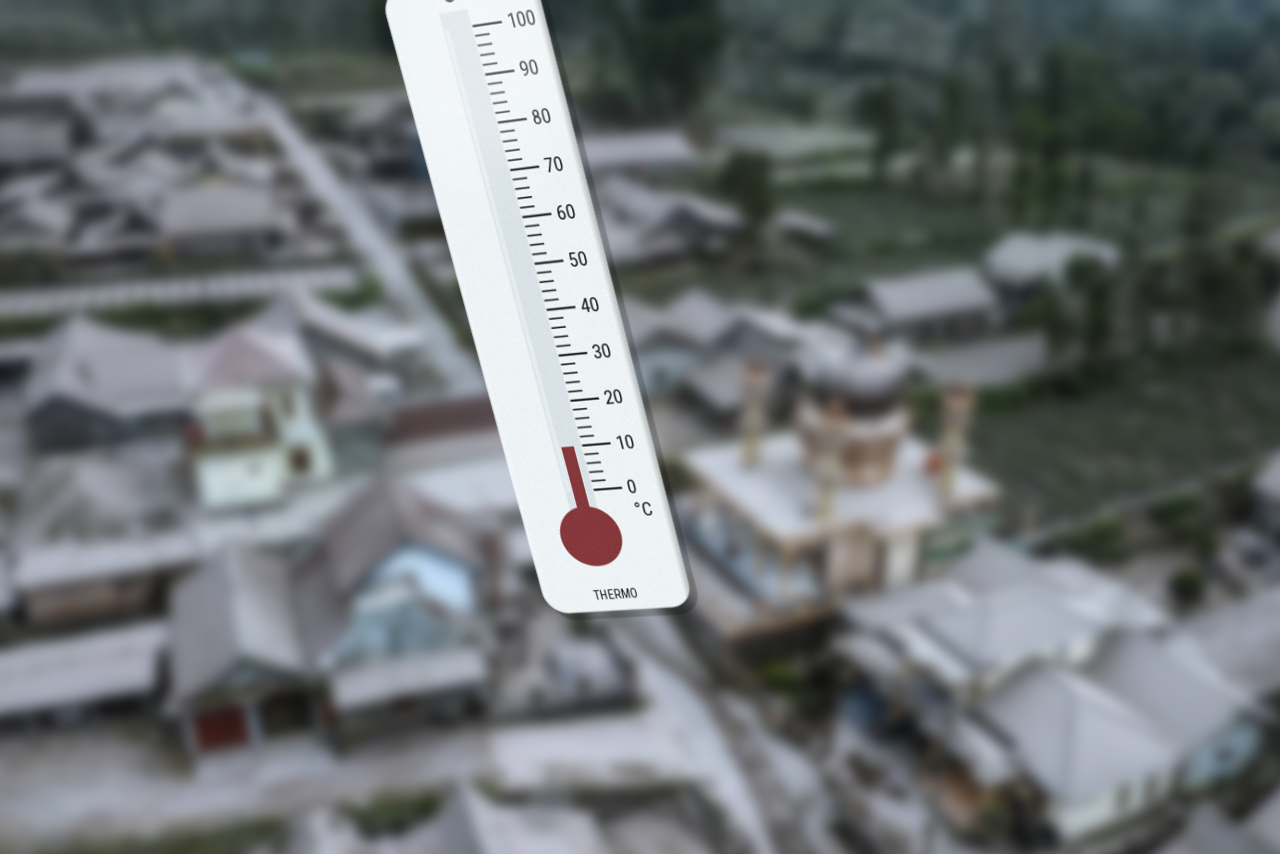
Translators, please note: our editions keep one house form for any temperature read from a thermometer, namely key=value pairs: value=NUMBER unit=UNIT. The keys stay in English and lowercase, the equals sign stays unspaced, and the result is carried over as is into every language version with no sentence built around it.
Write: value=10 unit=°C
